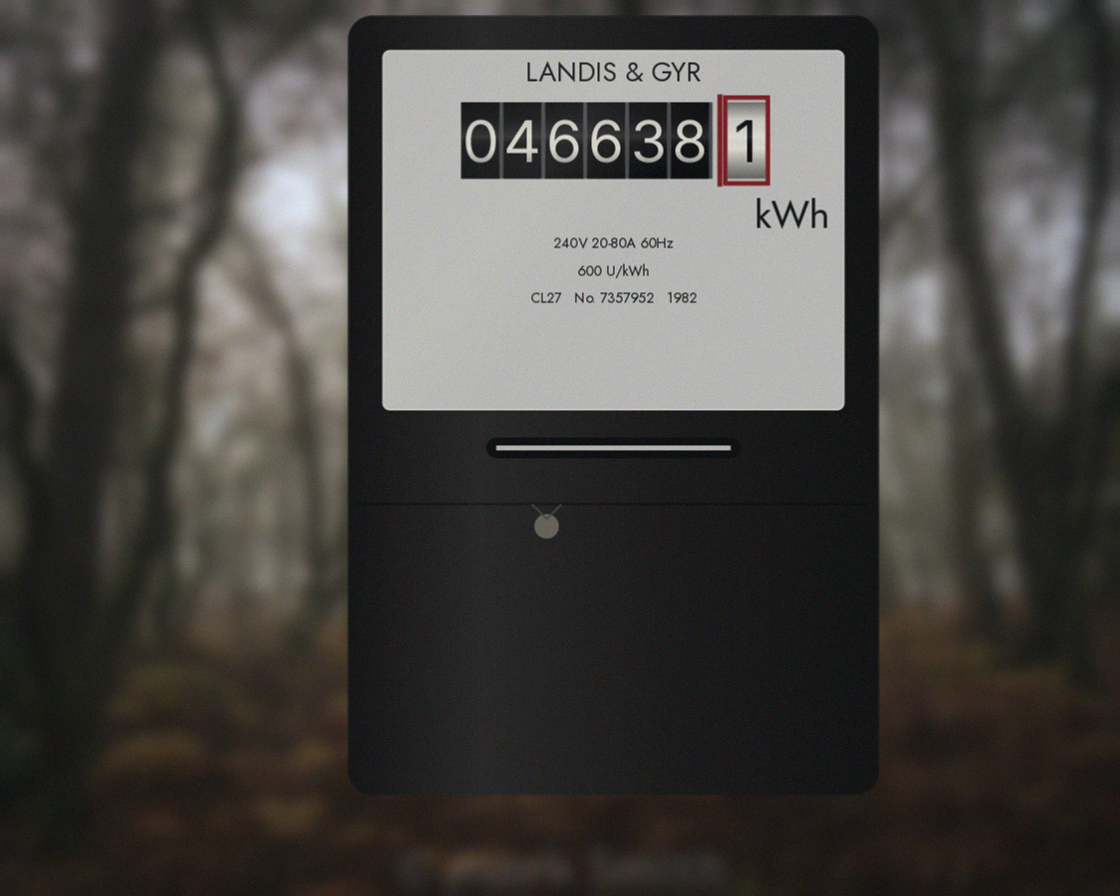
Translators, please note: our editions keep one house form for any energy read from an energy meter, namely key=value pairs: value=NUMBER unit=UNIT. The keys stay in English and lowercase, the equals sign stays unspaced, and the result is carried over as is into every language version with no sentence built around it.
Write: value=46638.1 unit=kWh
